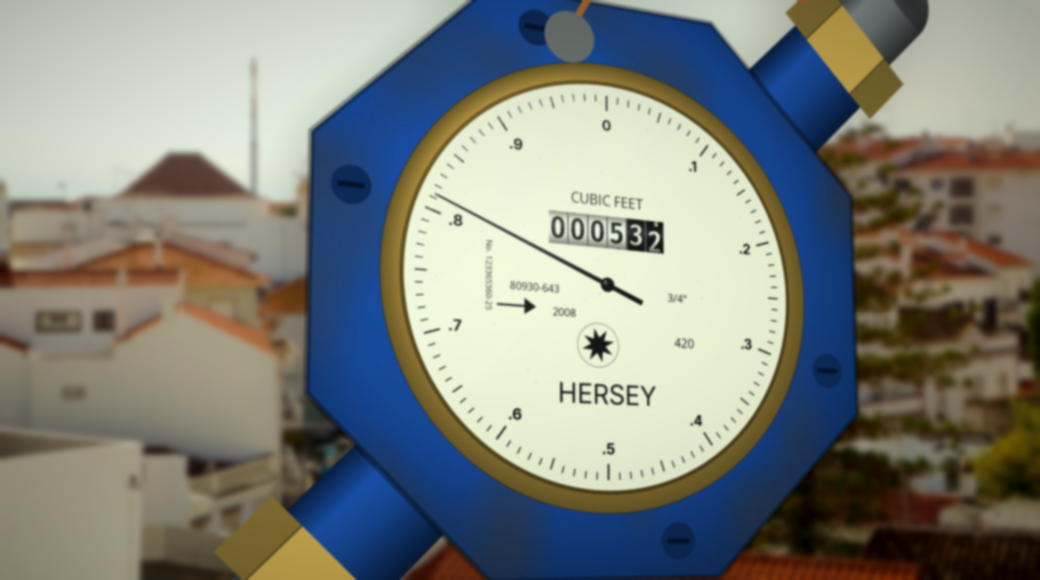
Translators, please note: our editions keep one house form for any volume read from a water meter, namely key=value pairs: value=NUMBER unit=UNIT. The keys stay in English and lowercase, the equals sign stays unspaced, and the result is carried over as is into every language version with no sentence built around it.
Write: value=531.81 unit=ft³
